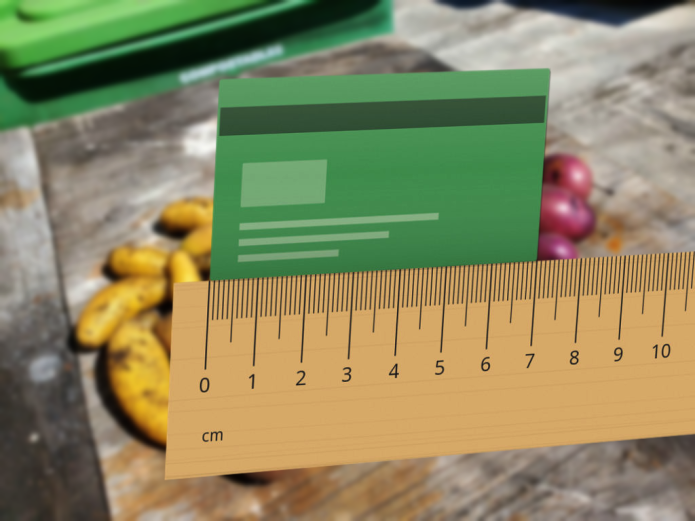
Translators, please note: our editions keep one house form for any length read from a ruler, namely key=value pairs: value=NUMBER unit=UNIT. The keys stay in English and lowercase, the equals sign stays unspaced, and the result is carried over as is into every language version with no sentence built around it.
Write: value=7 unit=cm
